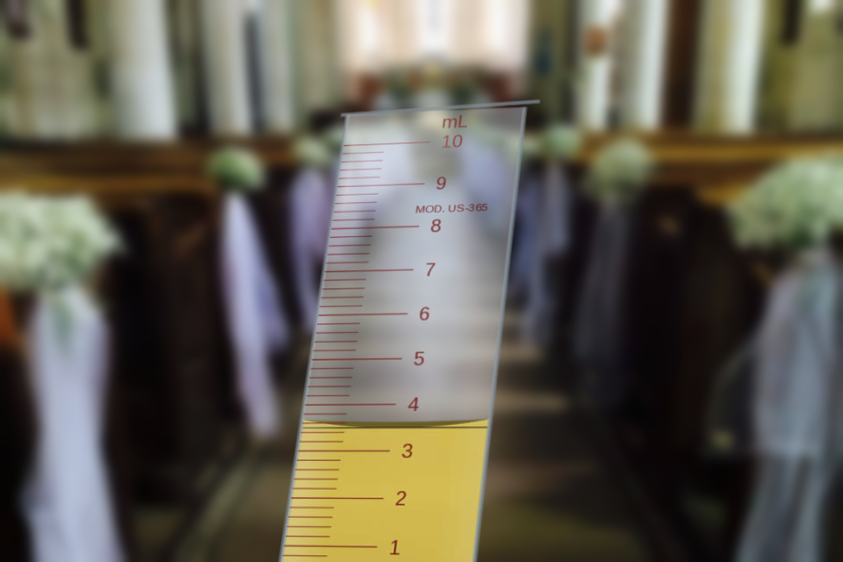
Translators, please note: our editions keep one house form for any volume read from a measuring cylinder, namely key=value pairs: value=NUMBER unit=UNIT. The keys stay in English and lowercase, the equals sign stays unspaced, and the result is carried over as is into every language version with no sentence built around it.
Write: value=3.5 unit=mL
